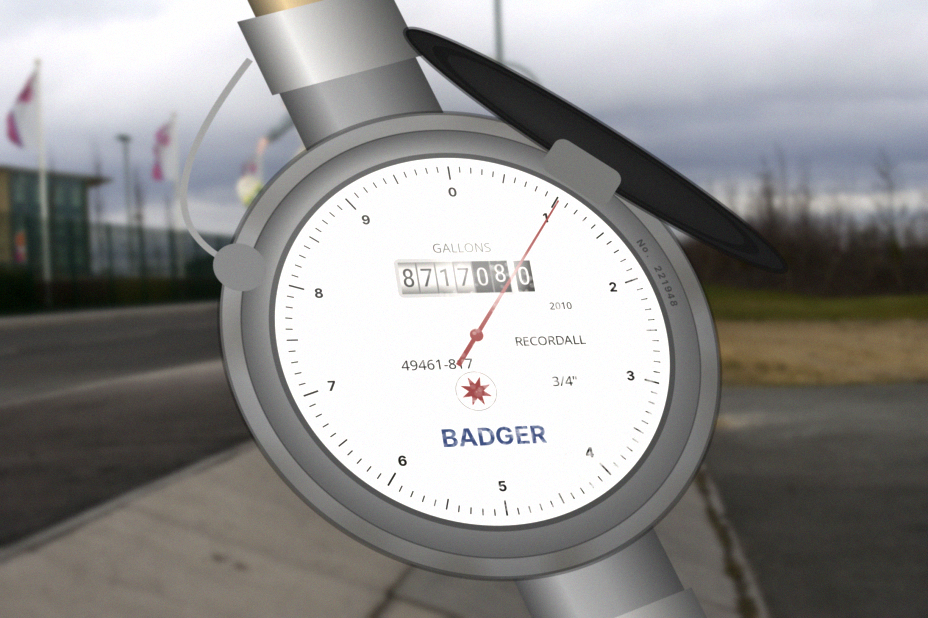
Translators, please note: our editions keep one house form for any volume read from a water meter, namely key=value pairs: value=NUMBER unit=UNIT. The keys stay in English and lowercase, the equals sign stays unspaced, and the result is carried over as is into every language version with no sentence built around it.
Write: value=8717081.0 unit=gal
